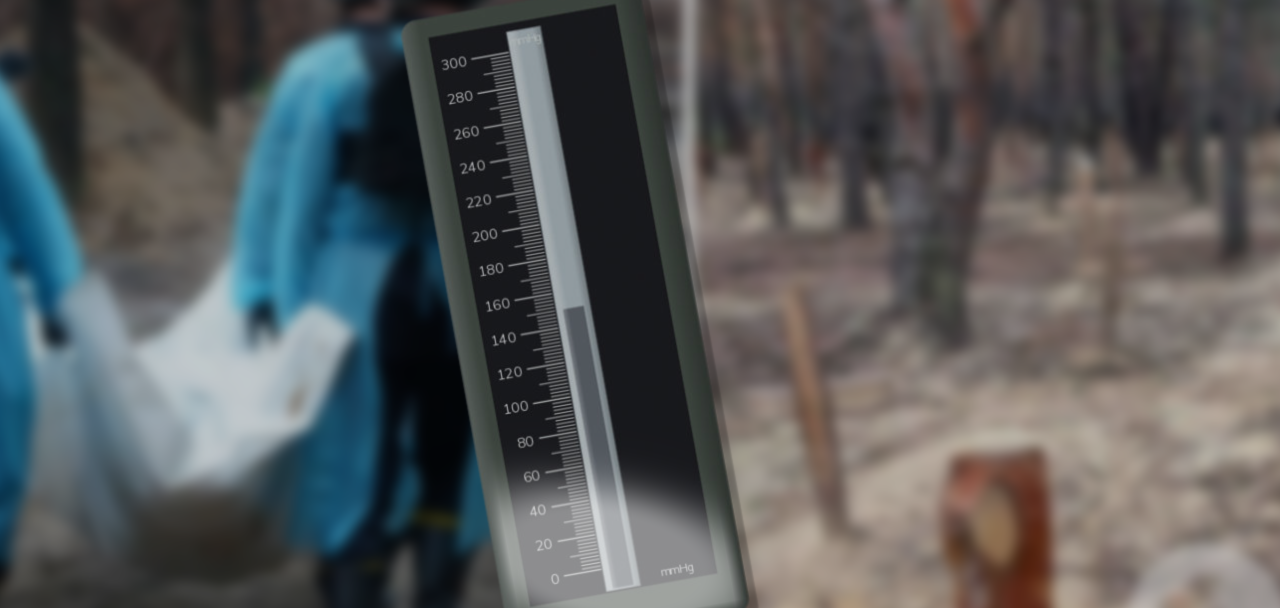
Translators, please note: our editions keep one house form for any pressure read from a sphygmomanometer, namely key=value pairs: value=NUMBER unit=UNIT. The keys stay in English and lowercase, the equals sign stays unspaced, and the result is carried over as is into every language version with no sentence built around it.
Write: value=150 unit=mmHg
